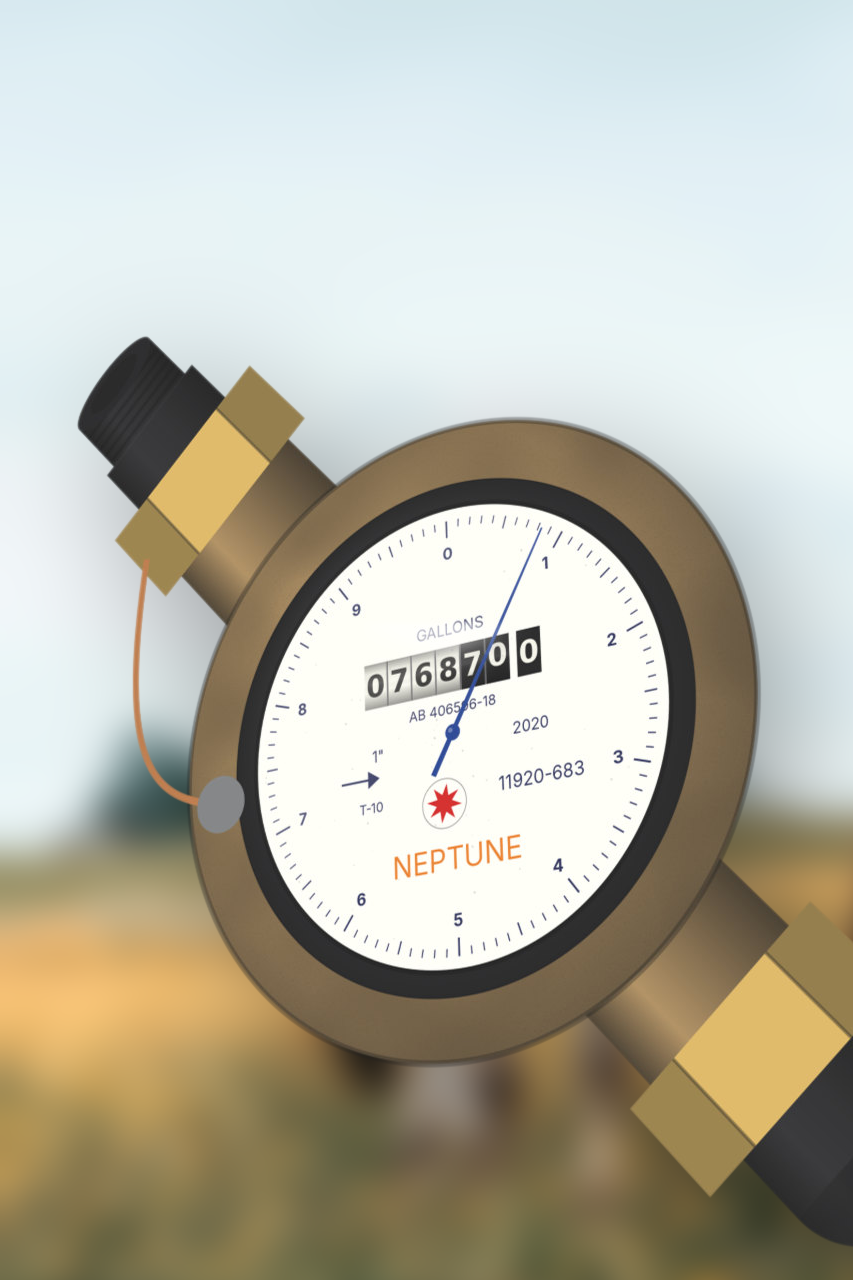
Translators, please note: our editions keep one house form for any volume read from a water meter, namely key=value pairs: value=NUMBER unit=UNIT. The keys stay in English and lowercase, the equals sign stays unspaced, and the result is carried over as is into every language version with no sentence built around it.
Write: value=768700.8 unit=gal
